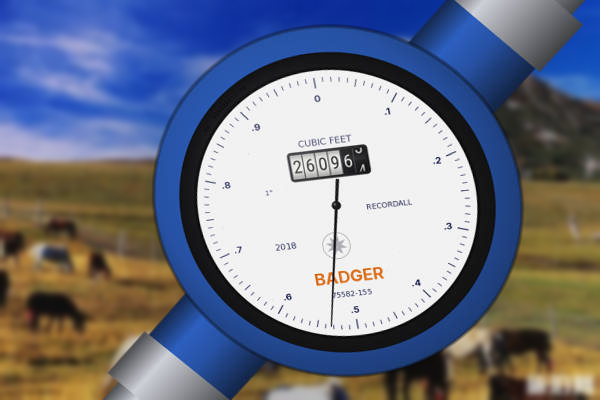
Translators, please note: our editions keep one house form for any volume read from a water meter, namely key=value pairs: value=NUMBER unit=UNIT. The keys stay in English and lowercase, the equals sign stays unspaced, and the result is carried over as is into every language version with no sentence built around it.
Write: value=260963.53 unit=ft³
